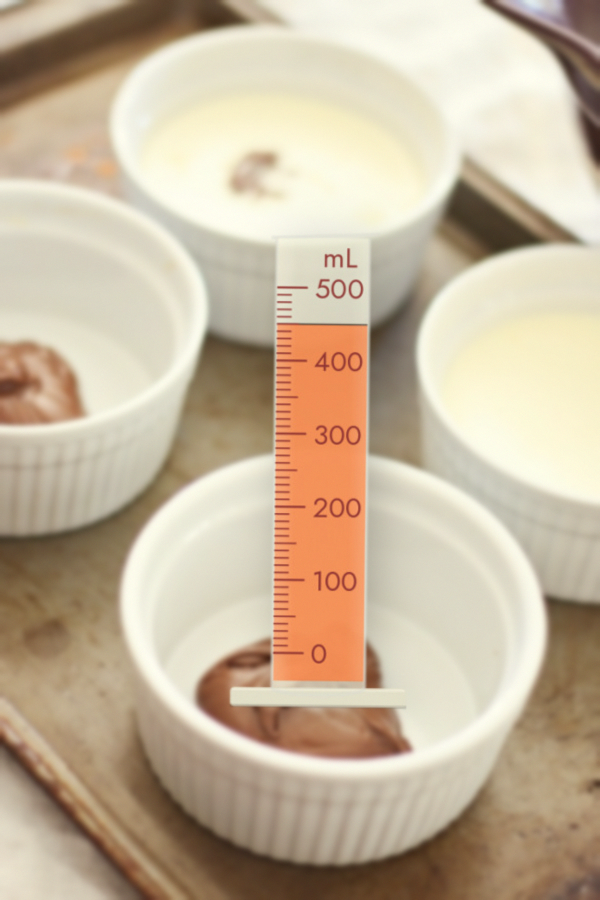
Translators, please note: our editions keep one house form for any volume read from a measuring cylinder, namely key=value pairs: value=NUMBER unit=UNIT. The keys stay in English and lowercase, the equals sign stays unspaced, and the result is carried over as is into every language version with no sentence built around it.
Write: value=450 unit=mL
